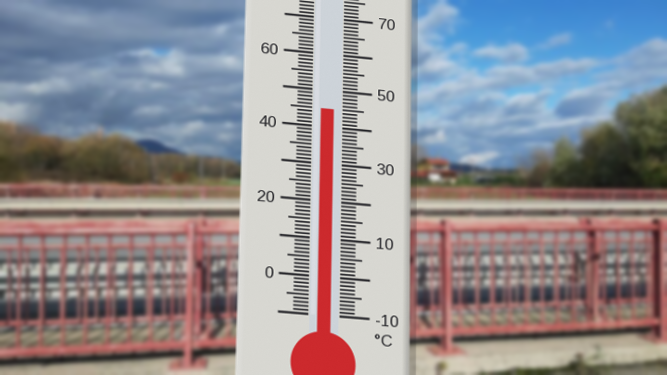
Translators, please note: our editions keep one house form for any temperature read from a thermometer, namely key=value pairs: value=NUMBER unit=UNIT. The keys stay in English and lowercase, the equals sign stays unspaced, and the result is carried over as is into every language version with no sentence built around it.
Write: value=45 unit=°C
